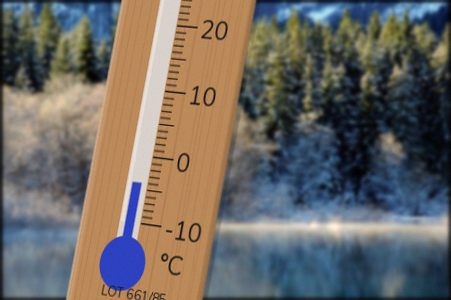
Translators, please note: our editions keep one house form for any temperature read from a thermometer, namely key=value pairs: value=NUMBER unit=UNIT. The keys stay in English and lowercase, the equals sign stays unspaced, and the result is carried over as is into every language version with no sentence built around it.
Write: value=-4 unit=°C
